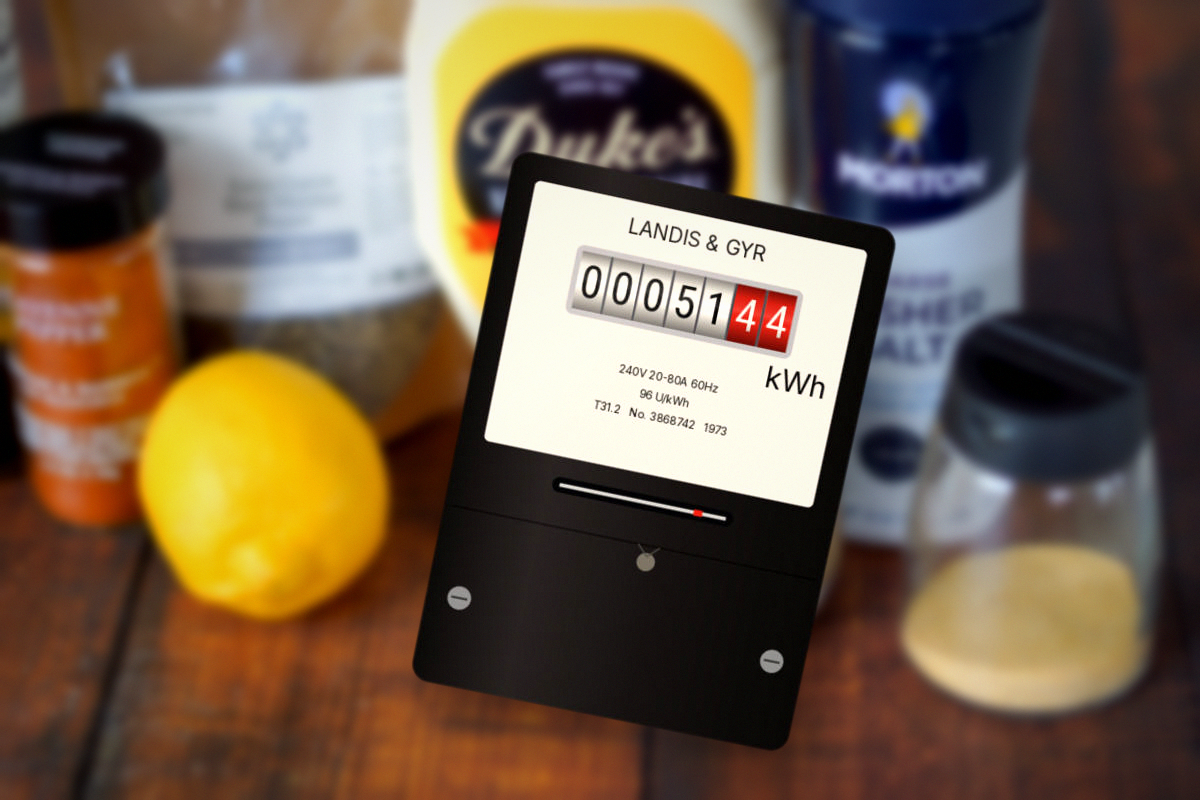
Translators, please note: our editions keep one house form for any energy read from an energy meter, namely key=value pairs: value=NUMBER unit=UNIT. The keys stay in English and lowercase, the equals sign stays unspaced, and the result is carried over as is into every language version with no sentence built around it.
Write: value=51.44 unit=kWh
